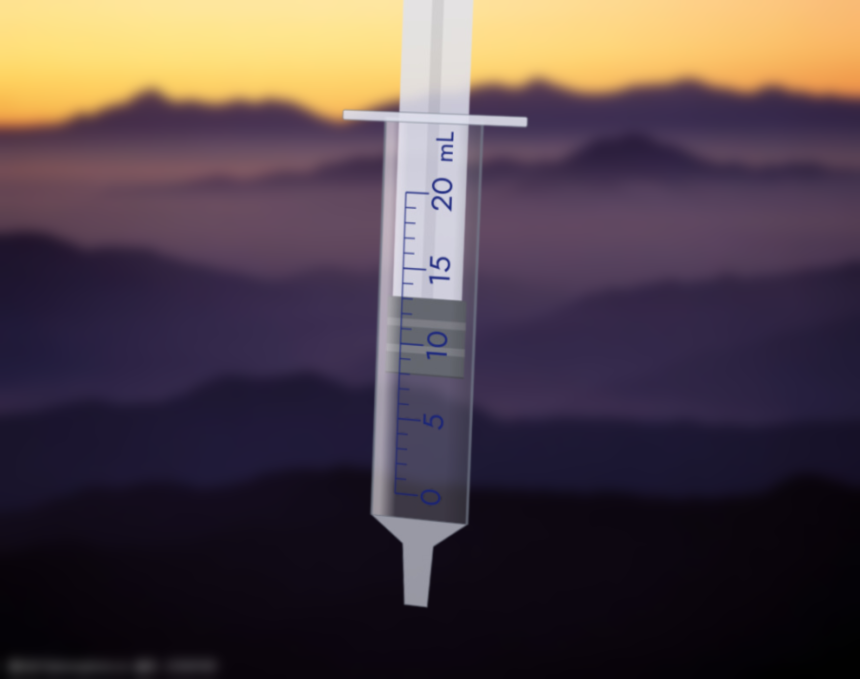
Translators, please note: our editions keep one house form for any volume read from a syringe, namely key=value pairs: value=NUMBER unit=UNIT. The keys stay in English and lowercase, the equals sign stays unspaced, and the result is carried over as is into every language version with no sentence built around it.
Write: value=8 unit=mL
